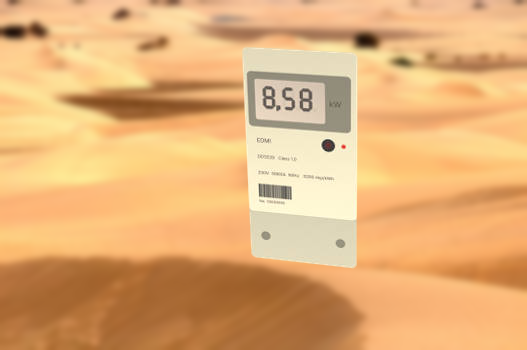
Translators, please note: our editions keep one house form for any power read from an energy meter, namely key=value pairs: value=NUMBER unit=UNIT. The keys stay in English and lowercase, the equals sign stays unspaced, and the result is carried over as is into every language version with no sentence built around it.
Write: value=8.58 unit=kW
